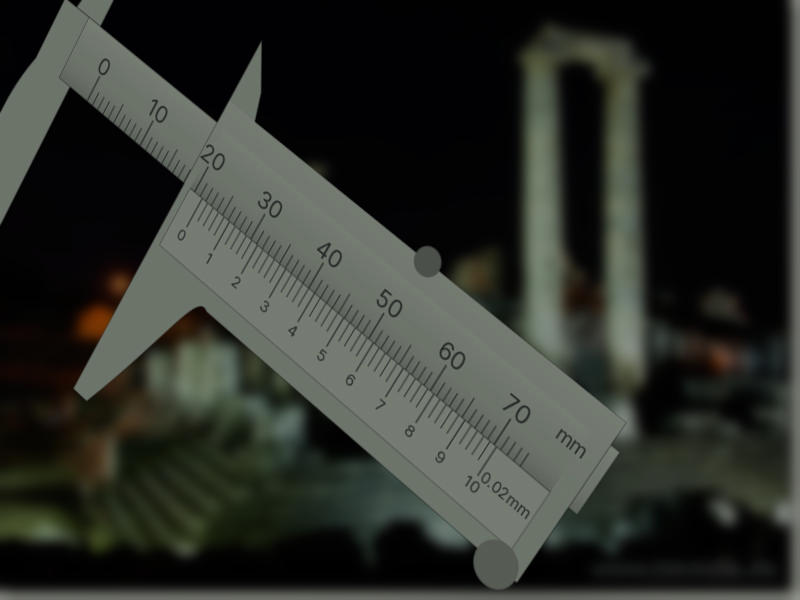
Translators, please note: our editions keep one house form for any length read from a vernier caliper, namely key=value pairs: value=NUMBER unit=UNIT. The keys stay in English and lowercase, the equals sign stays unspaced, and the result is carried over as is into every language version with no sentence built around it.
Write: value=21.4 unit=mm
